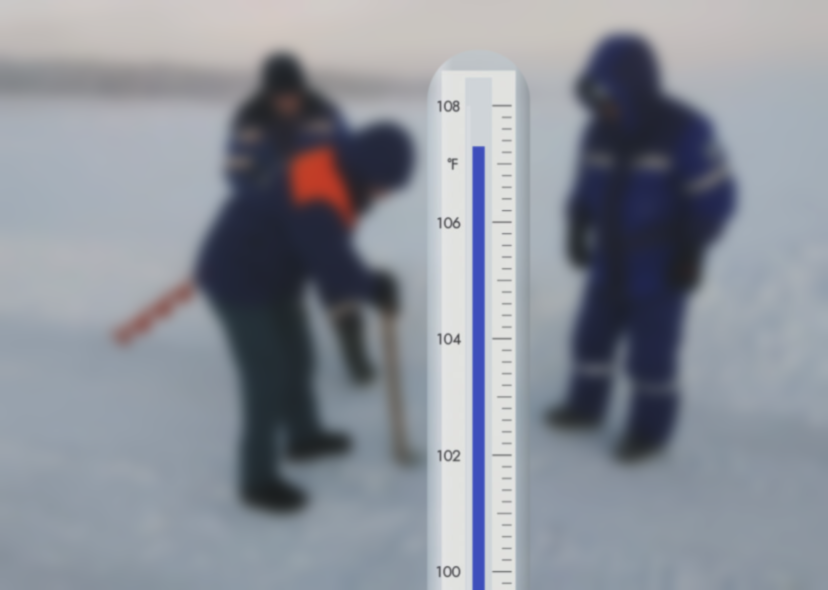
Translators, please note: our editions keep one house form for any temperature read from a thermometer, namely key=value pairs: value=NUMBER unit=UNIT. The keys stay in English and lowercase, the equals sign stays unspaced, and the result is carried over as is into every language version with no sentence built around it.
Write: value=107.3 unit=°F
